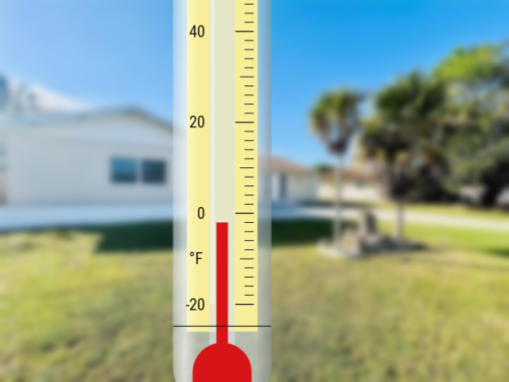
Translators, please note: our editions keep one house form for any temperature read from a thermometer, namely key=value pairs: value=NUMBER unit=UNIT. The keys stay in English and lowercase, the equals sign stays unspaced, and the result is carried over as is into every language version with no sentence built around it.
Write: value=-2 unit=°F
